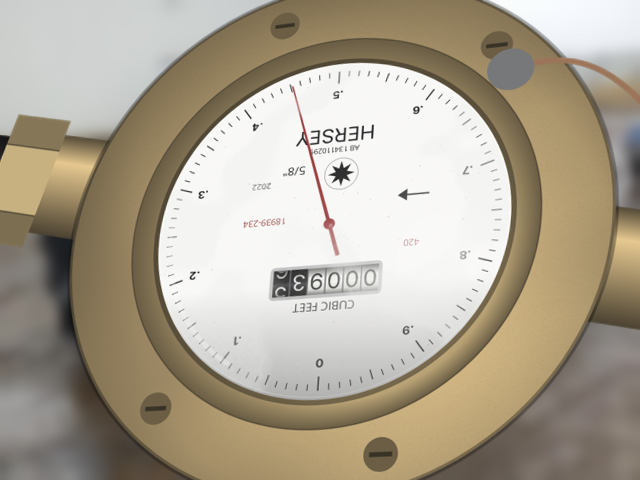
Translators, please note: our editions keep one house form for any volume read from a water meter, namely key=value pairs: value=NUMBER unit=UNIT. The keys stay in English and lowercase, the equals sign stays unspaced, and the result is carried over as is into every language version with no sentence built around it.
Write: value=935.45 unit=ft³
